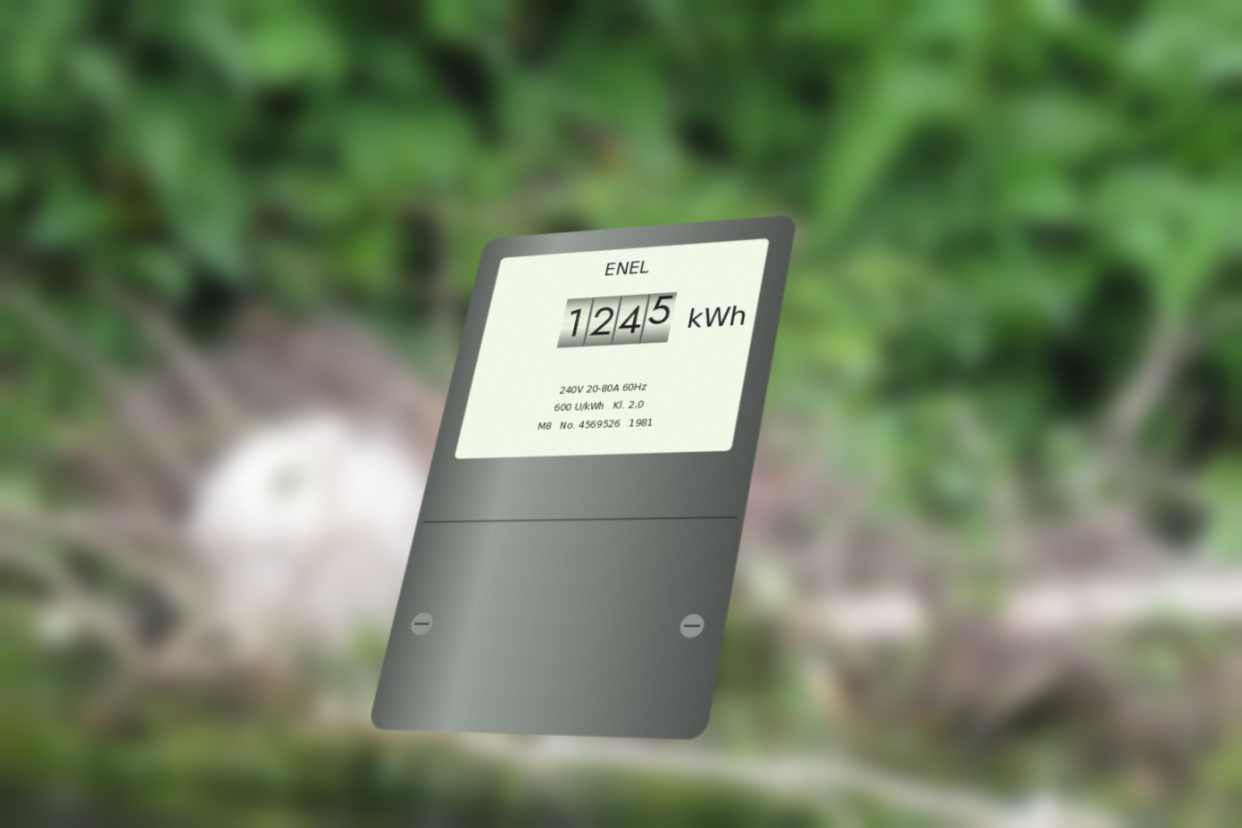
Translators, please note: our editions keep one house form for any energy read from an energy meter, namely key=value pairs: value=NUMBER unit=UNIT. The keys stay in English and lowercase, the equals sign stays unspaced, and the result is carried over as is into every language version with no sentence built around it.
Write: value=1245 unit=kWh
